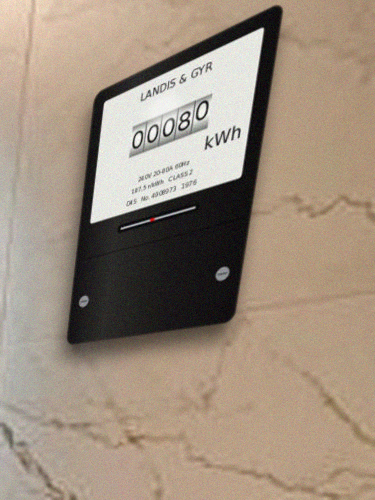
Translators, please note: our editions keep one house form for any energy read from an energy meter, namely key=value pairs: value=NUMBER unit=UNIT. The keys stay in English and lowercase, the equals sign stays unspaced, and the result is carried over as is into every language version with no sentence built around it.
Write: value=80 unit=kWh
